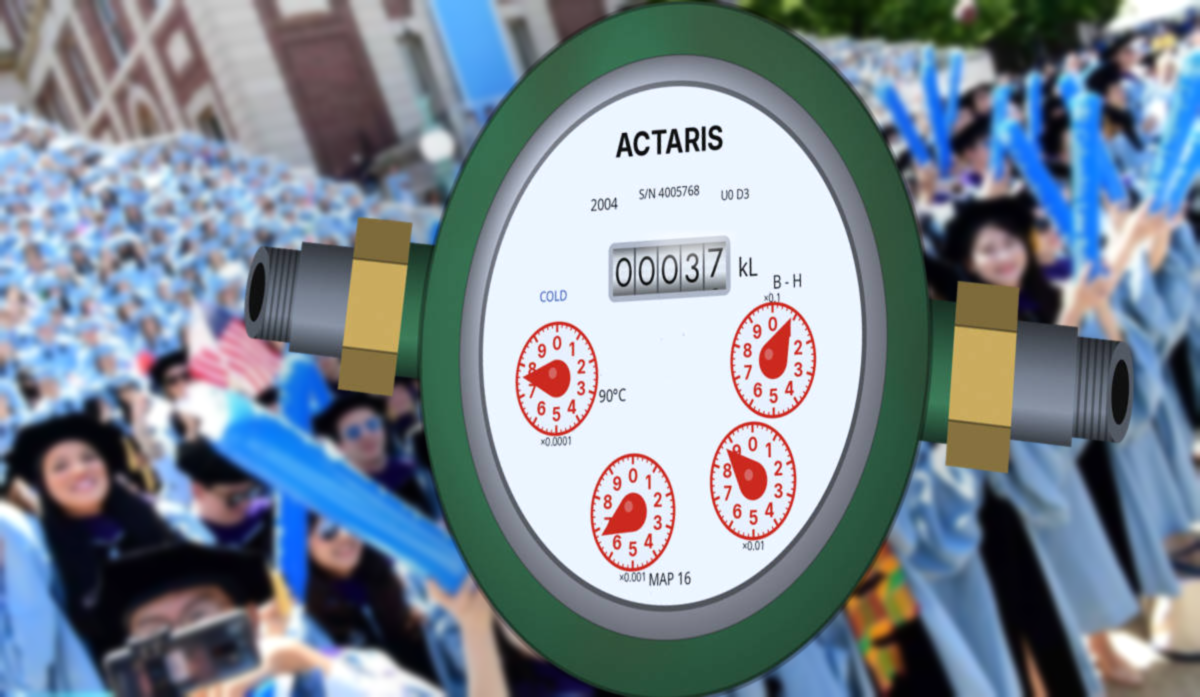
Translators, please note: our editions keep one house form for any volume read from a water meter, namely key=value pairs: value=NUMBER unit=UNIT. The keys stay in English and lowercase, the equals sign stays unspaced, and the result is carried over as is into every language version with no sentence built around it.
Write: value=37.0867 unit=kL
